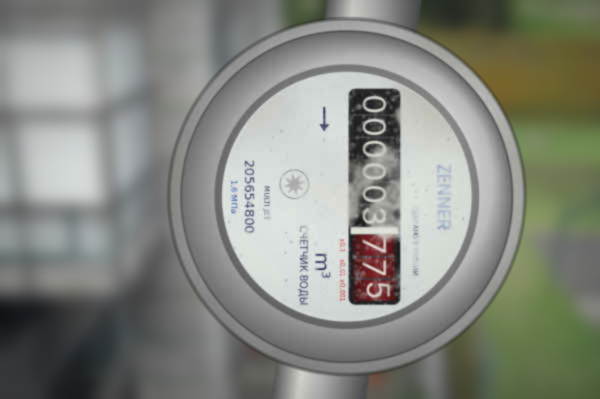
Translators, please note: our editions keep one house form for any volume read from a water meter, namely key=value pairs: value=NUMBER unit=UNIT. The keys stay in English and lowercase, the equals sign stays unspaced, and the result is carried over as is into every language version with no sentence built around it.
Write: value=3.775 unit=m³
